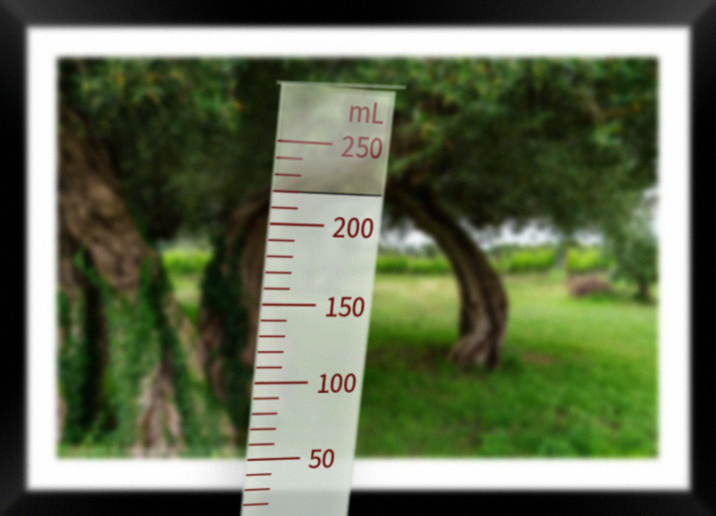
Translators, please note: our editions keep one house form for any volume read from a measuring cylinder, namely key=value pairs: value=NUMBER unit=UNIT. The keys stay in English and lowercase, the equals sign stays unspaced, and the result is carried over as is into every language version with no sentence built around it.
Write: value=220 unit=mL
